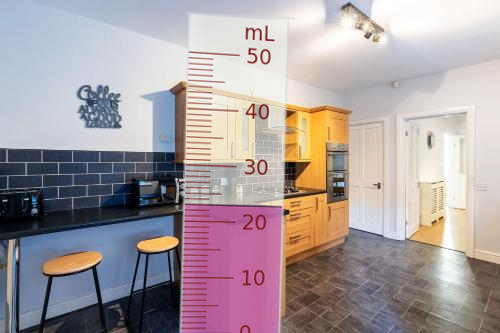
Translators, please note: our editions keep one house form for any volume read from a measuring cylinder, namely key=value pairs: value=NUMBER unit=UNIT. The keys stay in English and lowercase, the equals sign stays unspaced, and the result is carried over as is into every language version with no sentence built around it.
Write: value=23 unit=mL
